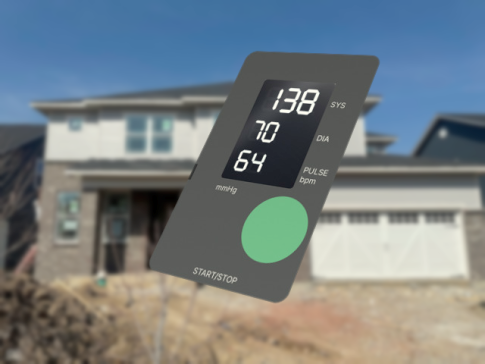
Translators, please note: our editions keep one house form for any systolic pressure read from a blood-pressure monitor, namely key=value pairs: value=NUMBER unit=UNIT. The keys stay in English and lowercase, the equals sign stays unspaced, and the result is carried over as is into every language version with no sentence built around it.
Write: value=138 unit=mmHg
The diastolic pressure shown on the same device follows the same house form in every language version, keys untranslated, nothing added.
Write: value=70 unit=mmHg
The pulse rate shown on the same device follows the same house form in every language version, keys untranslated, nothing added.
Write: value=64 unit=bpm
